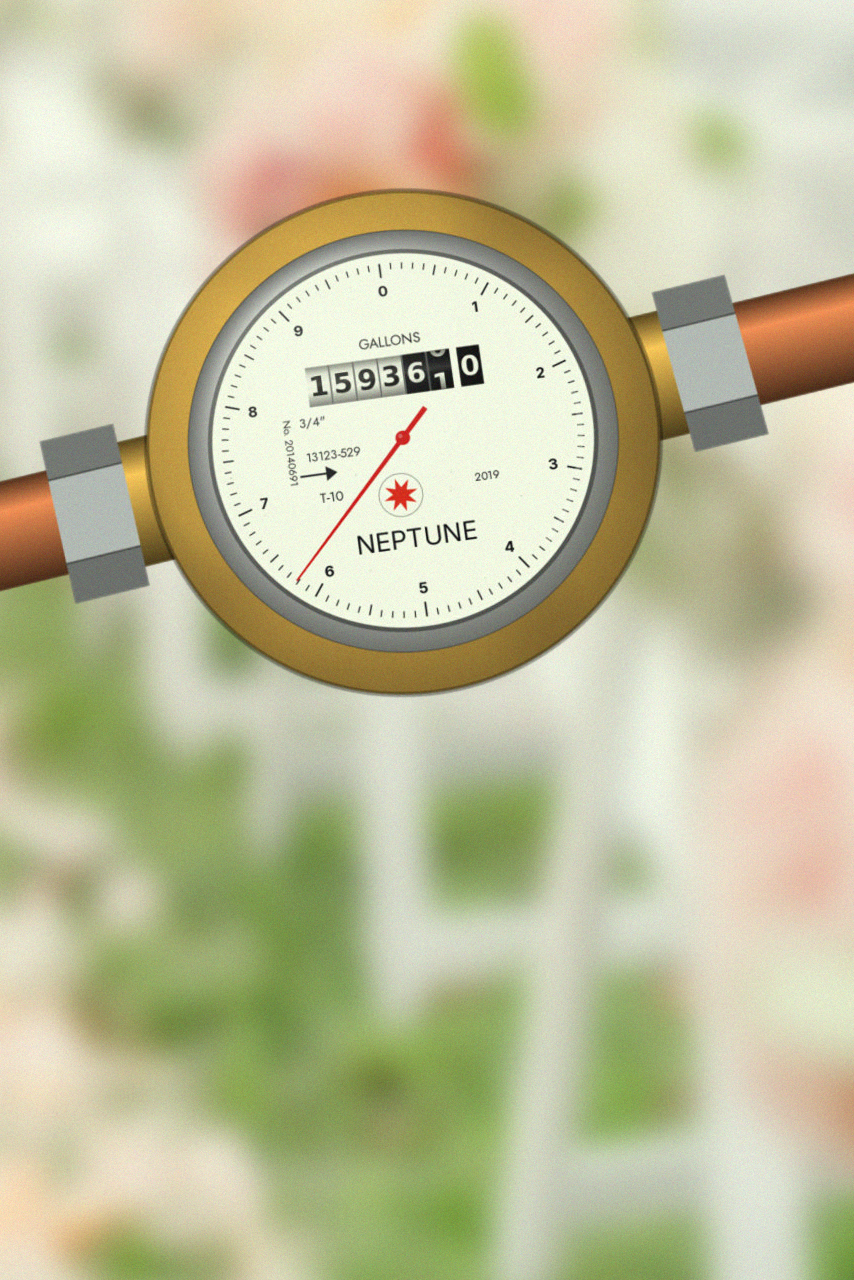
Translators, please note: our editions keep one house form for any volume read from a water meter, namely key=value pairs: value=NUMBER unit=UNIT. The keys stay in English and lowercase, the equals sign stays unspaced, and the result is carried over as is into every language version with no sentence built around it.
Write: value=1593606.2 unit=gal
